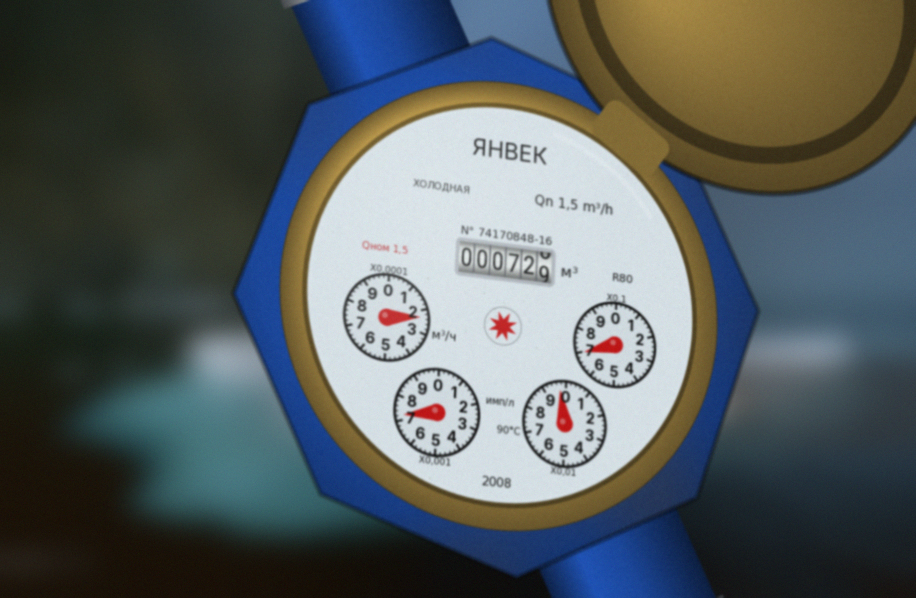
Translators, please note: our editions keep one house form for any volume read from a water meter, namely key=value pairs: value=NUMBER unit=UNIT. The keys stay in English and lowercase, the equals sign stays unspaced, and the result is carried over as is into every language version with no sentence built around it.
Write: value=728.6972 unit=m³
